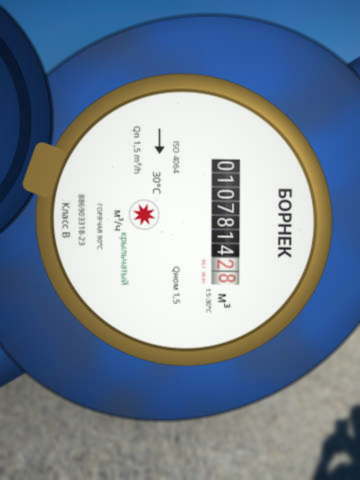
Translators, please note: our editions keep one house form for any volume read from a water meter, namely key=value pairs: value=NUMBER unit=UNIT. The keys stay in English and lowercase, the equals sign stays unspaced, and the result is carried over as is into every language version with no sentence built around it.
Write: value=107814.28 unit=m³
